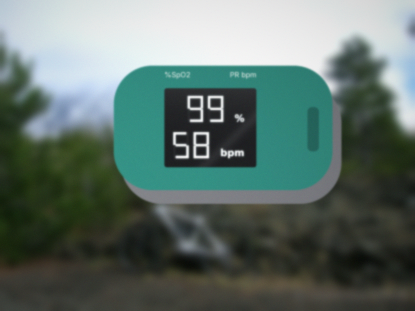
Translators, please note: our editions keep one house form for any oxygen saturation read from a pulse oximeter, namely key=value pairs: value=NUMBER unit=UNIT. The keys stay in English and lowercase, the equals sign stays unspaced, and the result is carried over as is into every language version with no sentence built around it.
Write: value=99 unit=%
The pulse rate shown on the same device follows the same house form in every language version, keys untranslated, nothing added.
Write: value=58 unit=bpm
